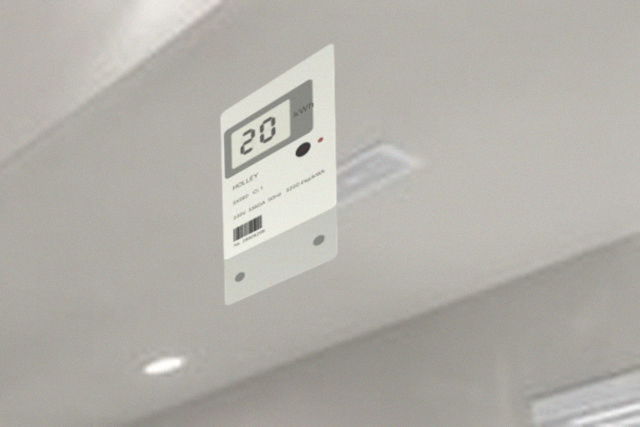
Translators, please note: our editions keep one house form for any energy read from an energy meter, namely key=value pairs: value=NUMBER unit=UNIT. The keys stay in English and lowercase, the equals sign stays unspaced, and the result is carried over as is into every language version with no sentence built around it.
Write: value=20 unit=kWh
